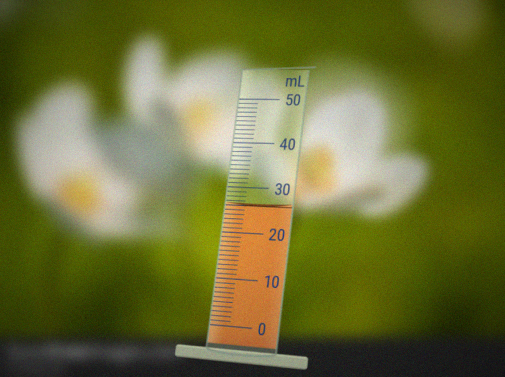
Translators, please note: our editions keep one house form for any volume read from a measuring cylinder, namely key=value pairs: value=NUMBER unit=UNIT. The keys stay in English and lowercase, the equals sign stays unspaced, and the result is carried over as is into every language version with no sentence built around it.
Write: value=26 unit=mL
